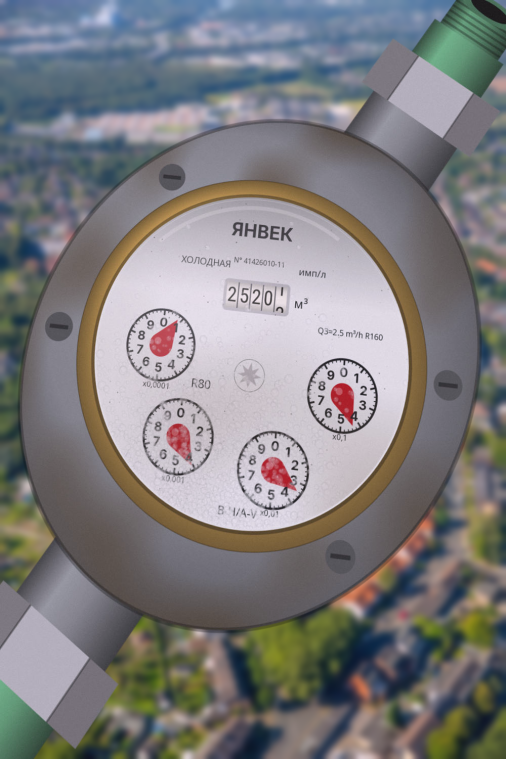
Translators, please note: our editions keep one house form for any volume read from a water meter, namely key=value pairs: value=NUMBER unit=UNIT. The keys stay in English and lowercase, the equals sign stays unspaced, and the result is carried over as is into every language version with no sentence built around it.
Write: value=25201.4340 unit=m³
